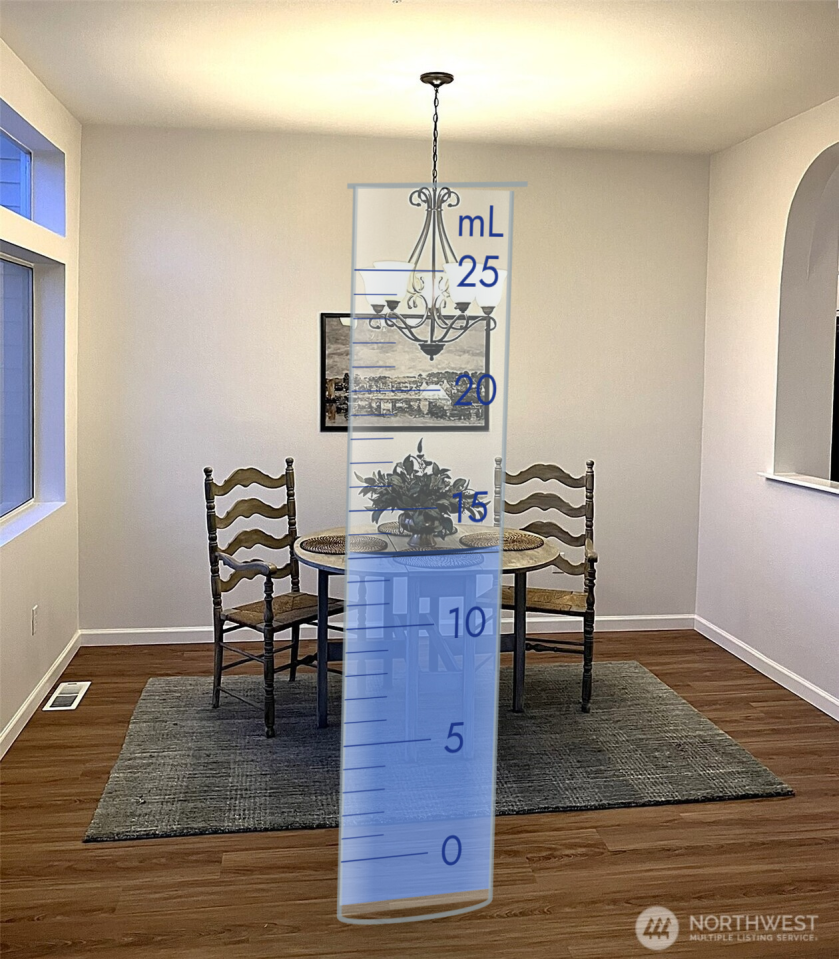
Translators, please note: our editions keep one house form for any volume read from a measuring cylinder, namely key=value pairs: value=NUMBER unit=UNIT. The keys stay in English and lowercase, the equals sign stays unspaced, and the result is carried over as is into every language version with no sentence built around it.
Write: value=13 unit=mL
